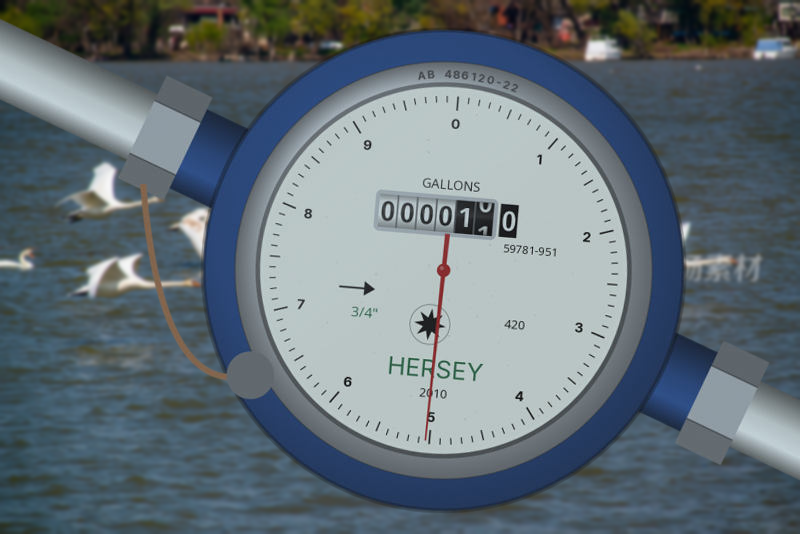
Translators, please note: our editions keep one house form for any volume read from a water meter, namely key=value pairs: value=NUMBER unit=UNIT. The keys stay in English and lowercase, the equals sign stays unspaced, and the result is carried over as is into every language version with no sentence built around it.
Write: value=105.0 unit=gal
